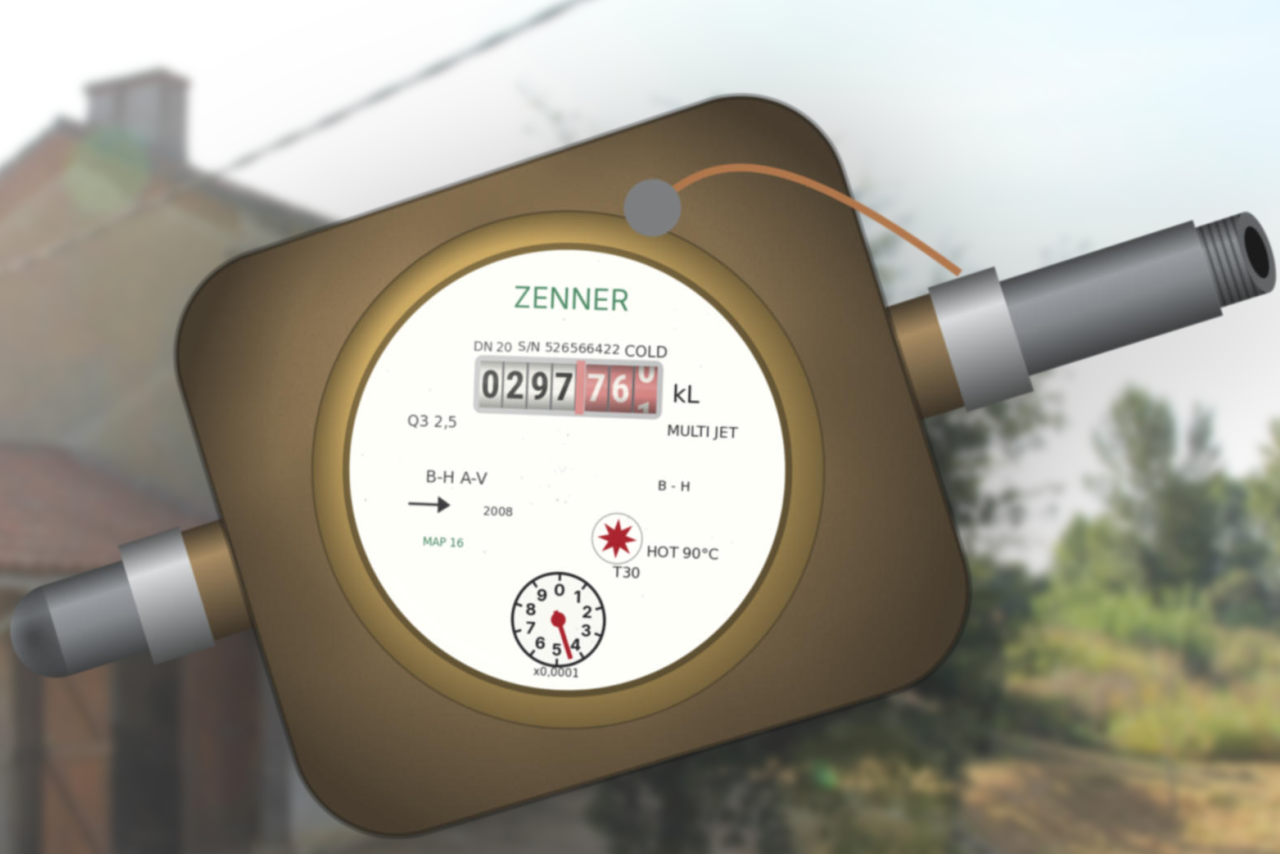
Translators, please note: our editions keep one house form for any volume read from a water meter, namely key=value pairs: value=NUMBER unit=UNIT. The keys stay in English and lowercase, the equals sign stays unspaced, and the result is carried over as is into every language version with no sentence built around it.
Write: value=297.7604 unit=kL
